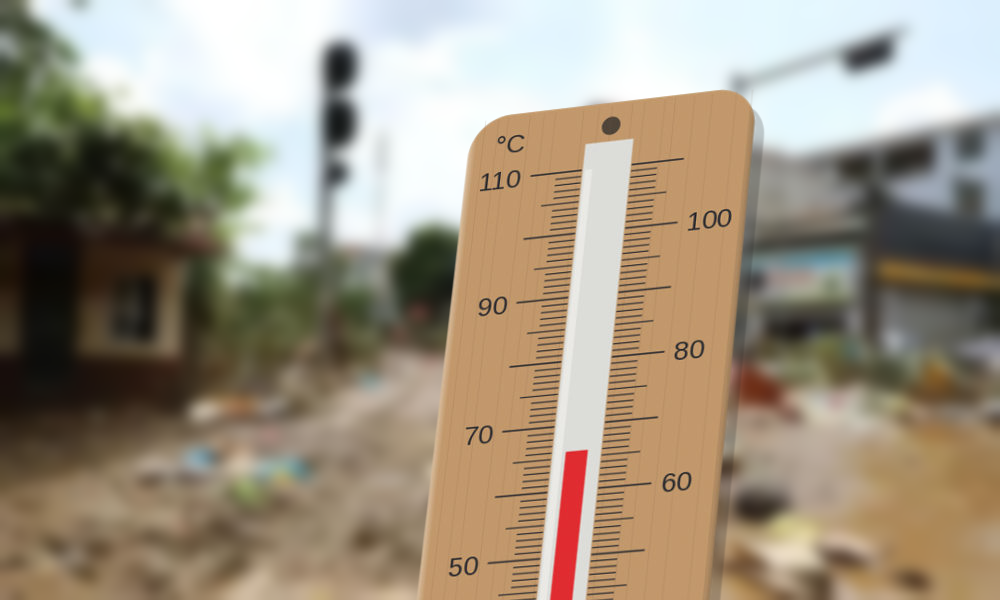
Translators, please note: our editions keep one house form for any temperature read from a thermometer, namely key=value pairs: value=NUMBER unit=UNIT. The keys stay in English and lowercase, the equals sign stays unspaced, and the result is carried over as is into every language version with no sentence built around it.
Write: value=66 unit=°C
